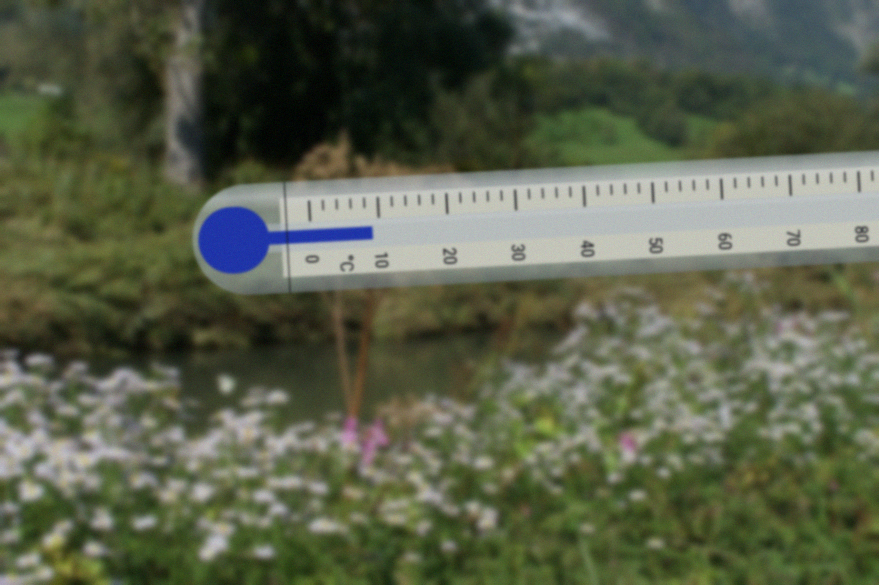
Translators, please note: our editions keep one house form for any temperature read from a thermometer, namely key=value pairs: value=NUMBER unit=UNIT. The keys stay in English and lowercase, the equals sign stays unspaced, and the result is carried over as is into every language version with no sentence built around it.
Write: value=9 unit=°C
